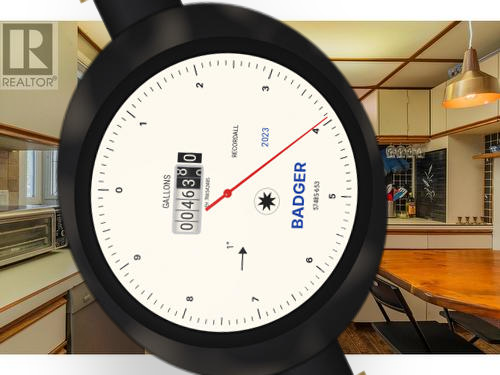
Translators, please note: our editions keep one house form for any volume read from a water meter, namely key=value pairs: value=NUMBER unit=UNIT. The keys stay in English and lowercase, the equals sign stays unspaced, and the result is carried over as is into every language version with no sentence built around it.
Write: value=46383.9 unit=gal
